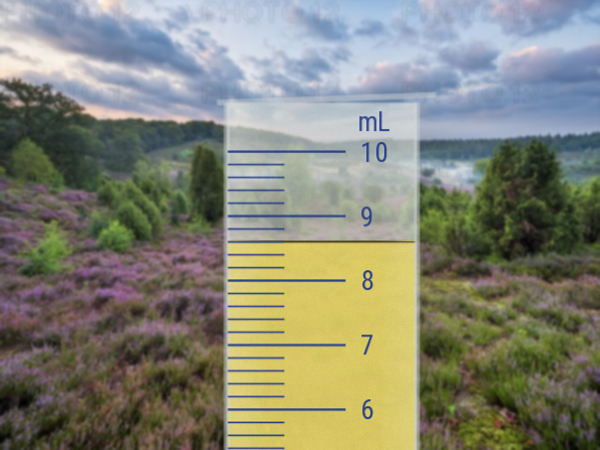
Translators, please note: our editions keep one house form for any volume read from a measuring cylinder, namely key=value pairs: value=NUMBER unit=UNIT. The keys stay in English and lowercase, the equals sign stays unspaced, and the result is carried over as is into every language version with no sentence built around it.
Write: value=8.6 unit=mL
